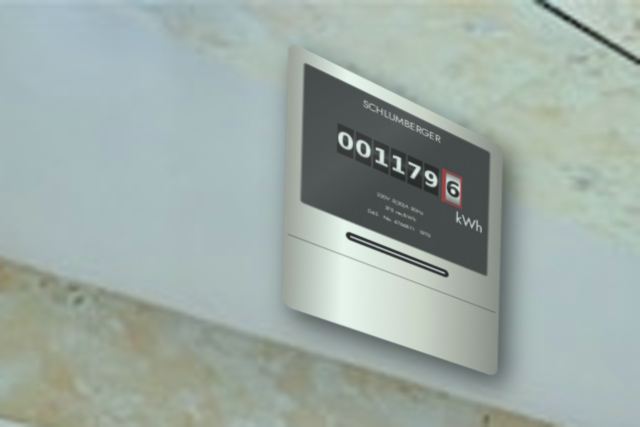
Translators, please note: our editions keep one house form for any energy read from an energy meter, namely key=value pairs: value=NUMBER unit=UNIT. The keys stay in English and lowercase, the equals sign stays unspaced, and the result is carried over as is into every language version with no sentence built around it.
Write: value=1179.6 unit=kWh
